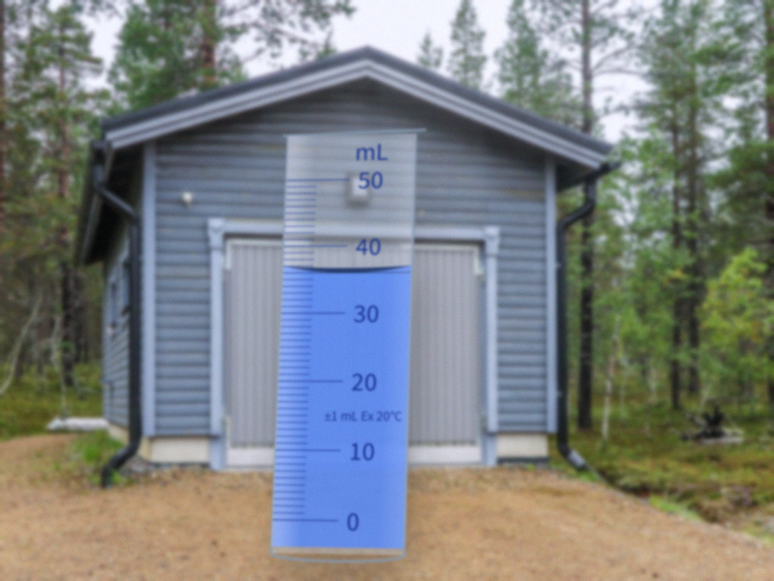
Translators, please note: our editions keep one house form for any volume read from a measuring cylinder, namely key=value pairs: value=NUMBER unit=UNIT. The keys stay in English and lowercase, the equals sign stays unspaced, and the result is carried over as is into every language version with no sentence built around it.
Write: value=36 unit=mL
